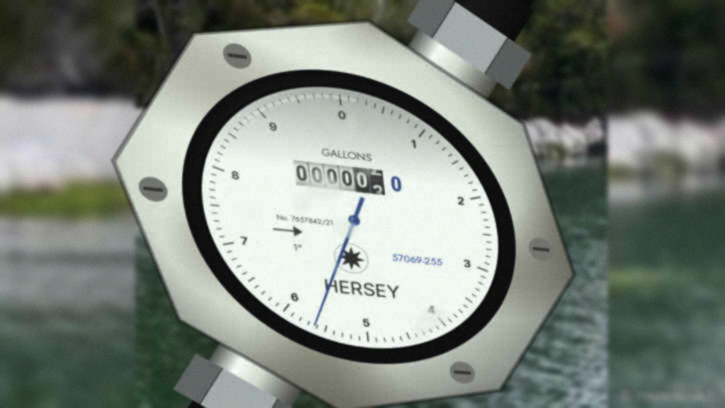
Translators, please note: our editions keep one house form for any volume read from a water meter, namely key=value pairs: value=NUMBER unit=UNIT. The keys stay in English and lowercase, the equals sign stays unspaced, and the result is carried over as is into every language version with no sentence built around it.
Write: value=25.6 unit=gal
